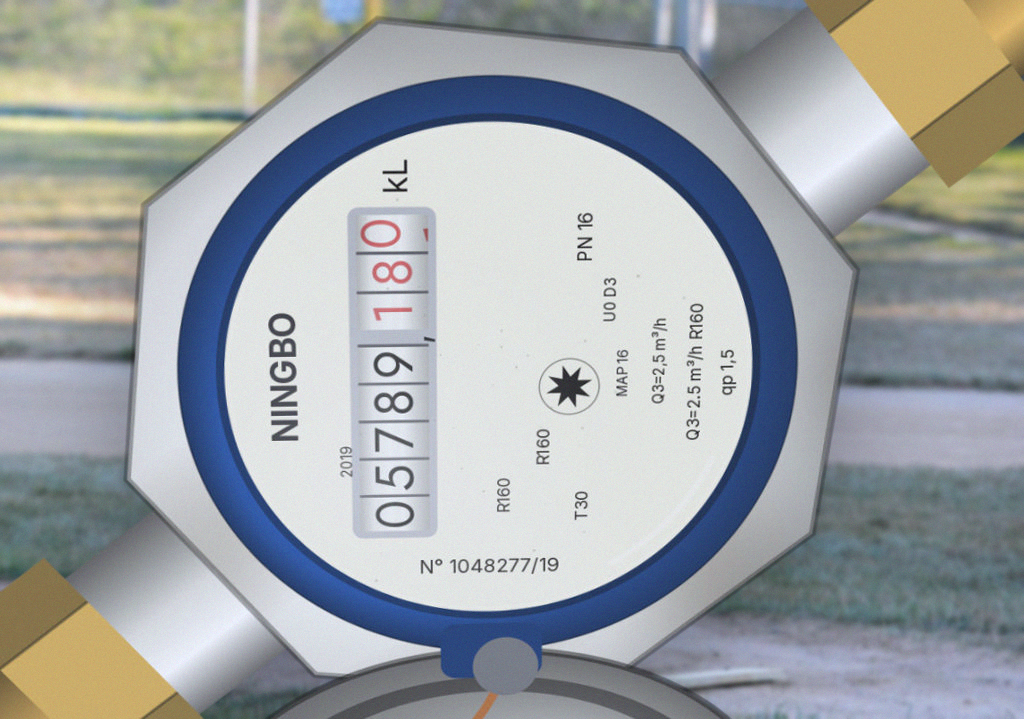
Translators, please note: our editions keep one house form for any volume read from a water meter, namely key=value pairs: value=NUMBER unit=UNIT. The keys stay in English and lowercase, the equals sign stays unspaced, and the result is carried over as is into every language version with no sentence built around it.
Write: value=5789.180 unit=kL
